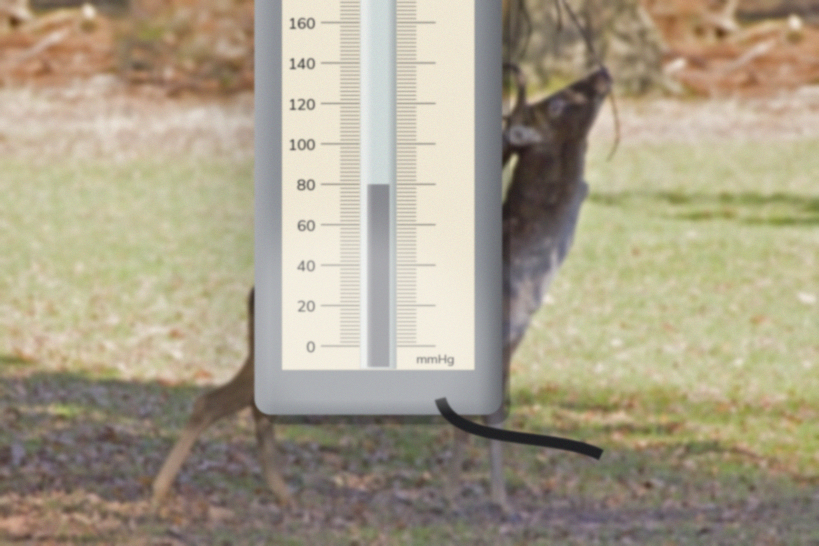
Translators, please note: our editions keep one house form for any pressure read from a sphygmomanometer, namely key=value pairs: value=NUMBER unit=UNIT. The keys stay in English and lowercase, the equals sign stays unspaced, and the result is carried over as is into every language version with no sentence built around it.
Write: value=80 unit=mmHg
